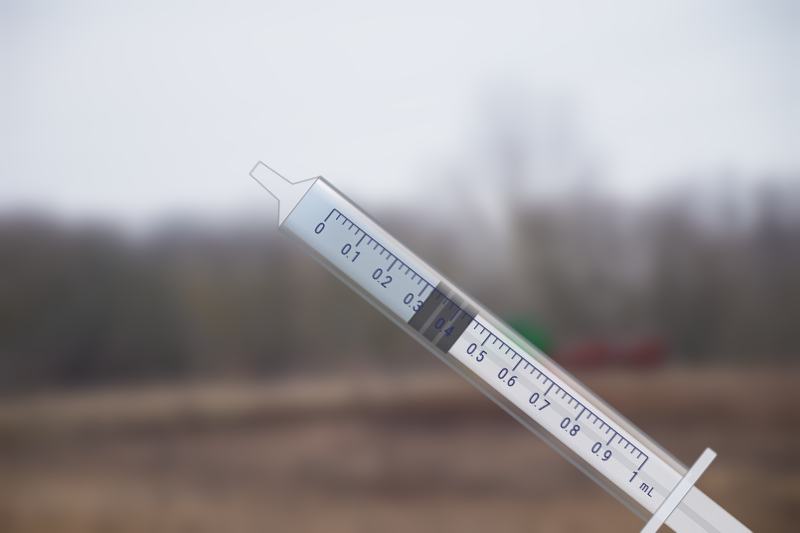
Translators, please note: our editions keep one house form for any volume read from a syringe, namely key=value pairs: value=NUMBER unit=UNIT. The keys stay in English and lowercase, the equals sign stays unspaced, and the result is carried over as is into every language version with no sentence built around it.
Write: value=0.32 unit=mL
